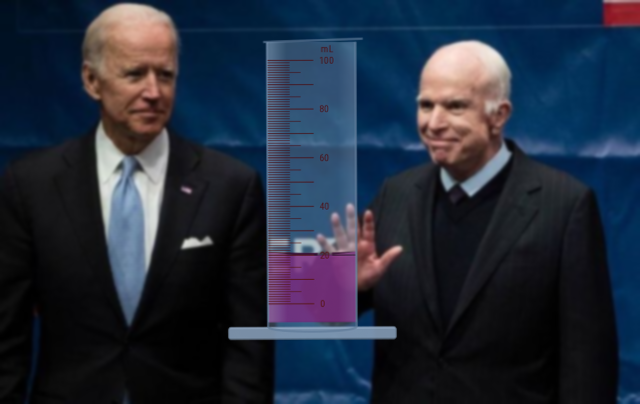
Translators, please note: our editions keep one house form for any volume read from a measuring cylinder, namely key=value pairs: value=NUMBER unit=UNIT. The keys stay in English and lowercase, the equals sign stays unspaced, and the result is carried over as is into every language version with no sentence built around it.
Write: value=20 unit=mL
